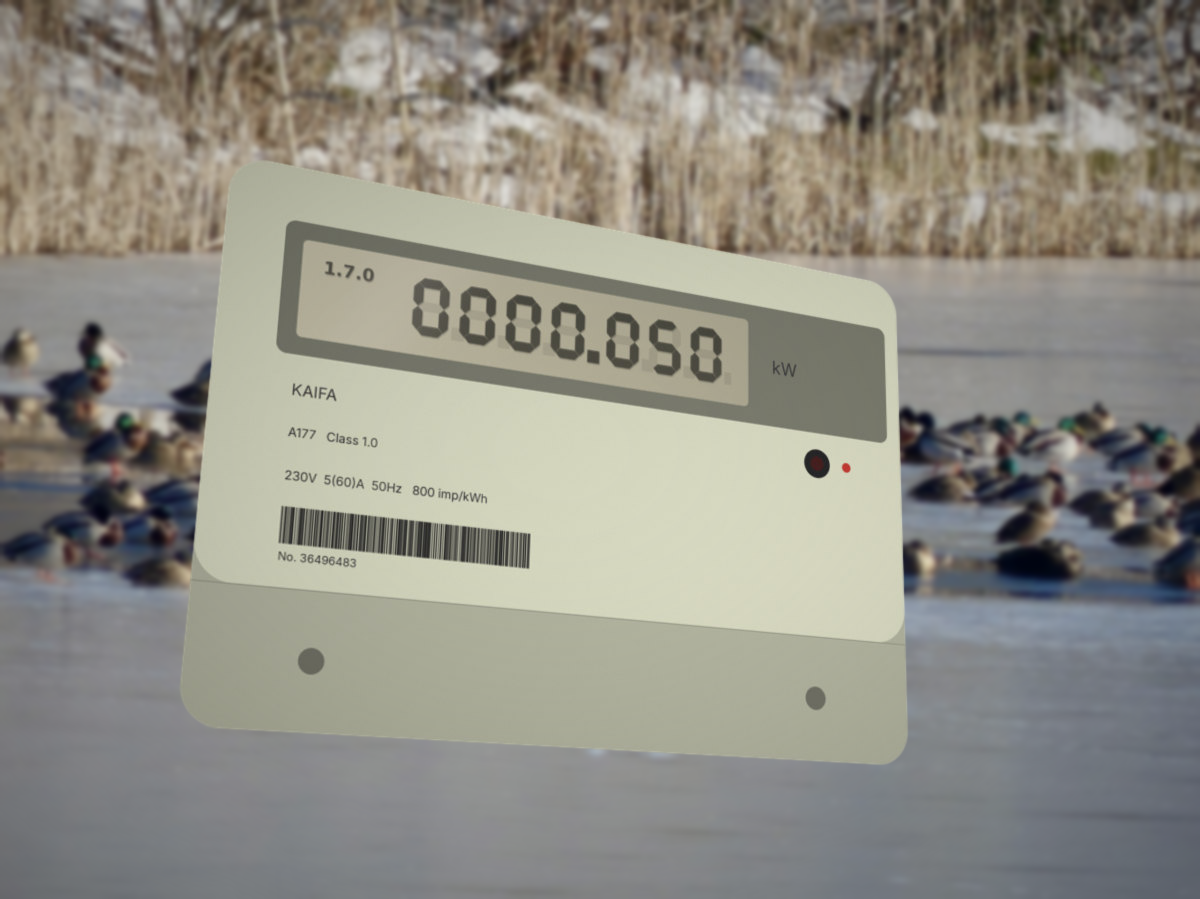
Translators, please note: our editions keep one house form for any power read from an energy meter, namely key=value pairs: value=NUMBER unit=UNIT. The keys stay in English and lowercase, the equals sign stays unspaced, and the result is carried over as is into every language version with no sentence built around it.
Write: value=0.050 unit=kW
